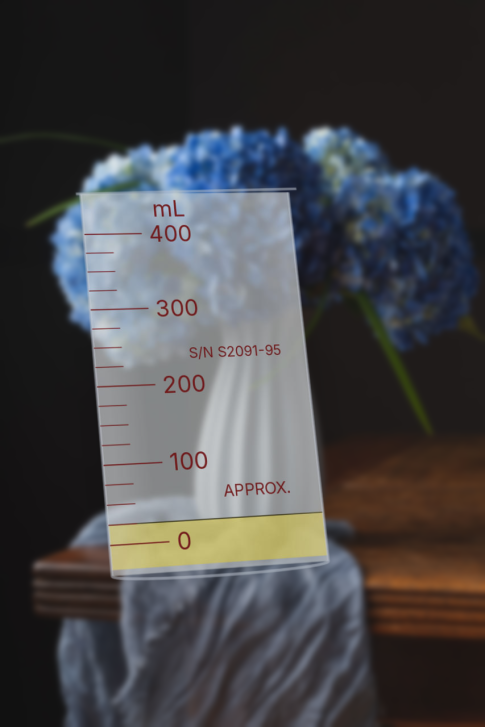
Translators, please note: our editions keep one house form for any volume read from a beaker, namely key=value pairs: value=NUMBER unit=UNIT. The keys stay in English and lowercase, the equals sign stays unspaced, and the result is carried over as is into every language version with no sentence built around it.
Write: value=25 unit=mL
